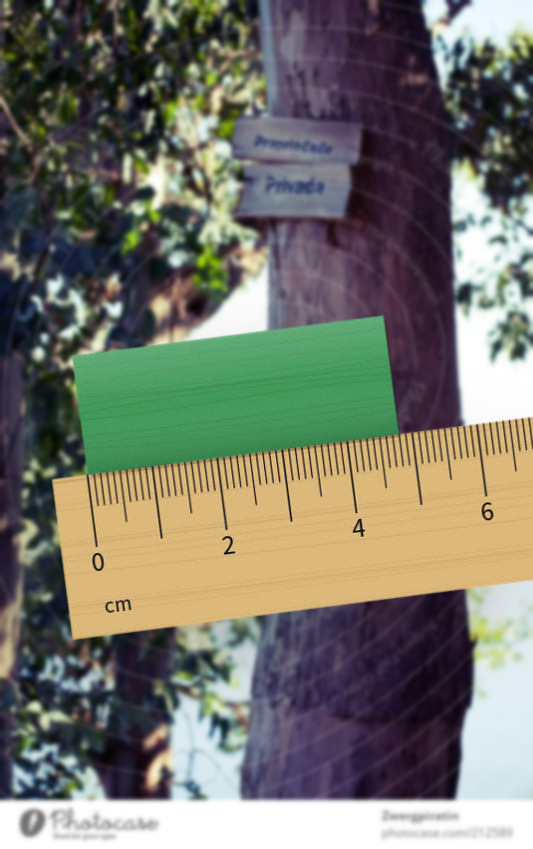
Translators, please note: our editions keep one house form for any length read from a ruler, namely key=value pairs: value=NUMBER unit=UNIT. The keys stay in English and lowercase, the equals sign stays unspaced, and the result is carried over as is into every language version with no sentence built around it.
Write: value=4.8 unit=cm
